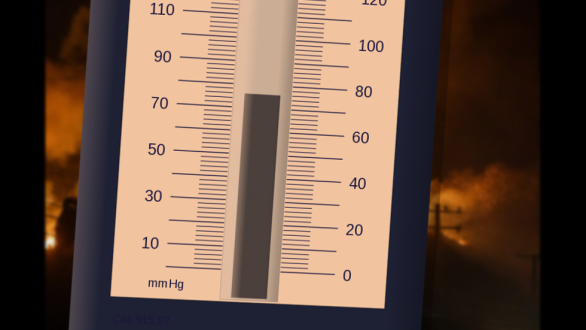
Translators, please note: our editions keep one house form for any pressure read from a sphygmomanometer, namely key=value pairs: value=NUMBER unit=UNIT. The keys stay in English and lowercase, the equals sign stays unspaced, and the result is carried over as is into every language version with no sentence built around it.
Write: value=76 unit=mmHg
